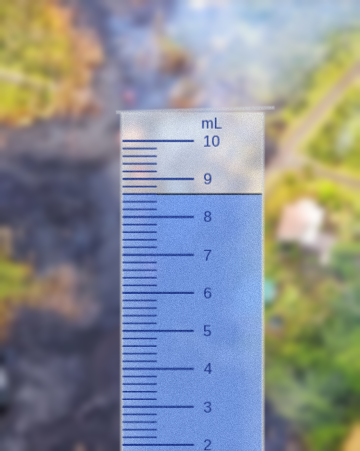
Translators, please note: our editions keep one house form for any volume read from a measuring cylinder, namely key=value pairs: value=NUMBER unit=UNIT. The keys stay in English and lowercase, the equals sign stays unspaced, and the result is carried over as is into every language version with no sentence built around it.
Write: value=8.6 unit=mL
